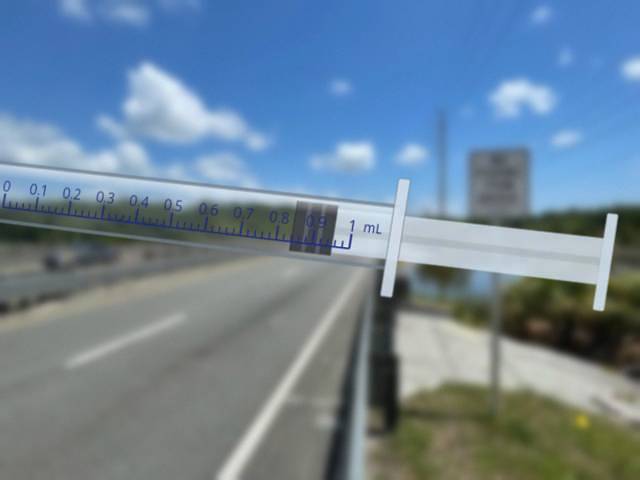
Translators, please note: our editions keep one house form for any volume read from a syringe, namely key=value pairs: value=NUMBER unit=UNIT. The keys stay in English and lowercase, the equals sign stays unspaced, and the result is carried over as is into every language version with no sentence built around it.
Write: value=0.84 unit=mL
